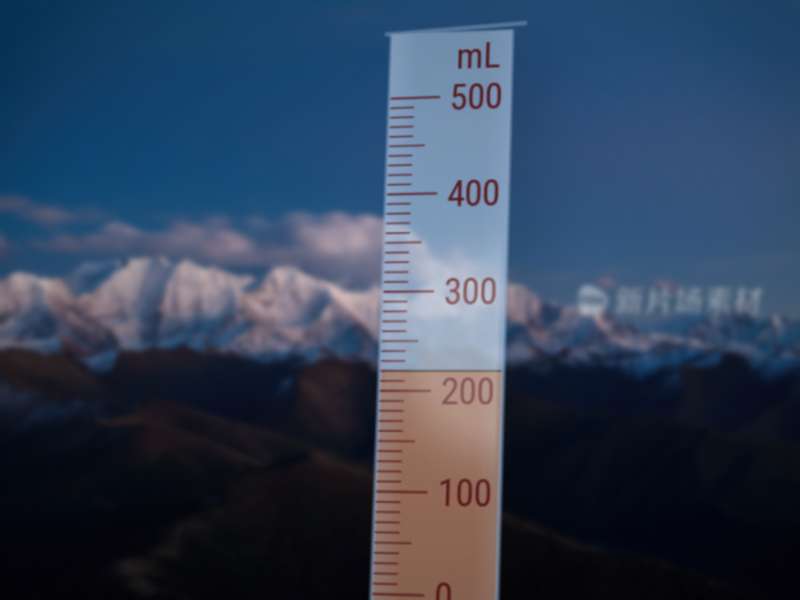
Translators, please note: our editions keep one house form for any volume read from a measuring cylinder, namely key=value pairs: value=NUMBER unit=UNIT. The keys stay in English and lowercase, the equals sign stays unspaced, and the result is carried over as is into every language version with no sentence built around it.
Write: value=220 unit=mL
